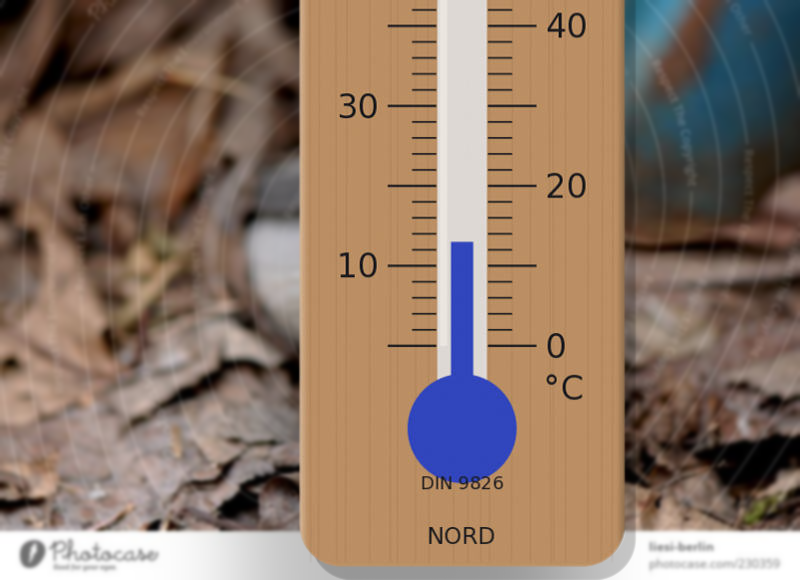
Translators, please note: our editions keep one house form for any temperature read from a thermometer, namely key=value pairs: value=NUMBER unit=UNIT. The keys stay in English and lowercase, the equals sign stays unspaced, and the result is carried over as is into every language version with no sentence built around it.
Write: value=13 unit=°C
